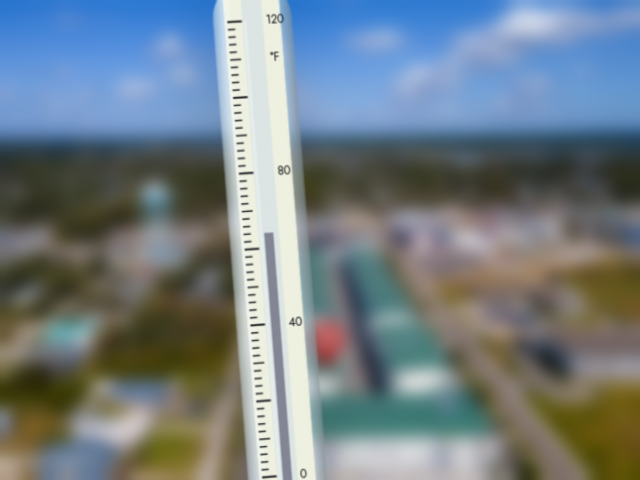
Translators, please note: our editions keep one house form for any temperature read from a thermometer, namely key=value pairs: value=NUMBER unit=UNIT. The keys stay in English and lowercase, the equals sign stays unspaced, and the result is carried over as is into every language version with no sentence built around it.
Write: value=64 unit=°F
